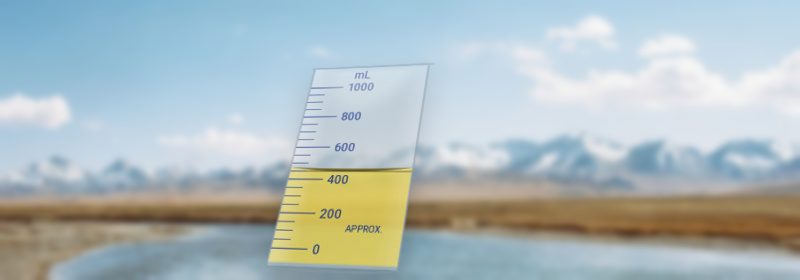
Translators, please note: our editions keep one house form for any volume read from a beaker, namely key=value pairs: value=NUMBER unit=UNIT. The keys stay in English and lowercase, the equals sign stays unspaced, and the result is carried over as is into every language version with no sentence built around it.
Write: value=450 unit=mL
